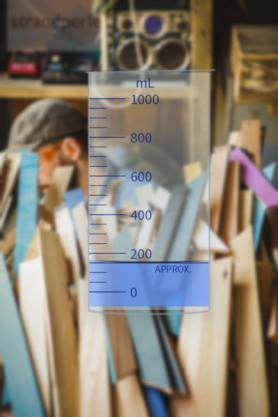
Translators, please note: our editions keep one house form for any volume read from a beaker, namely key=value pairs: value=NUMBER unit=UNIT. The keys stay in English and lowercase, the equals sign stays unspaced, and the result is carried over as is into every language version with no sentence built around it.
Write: value=150 unit=mL
